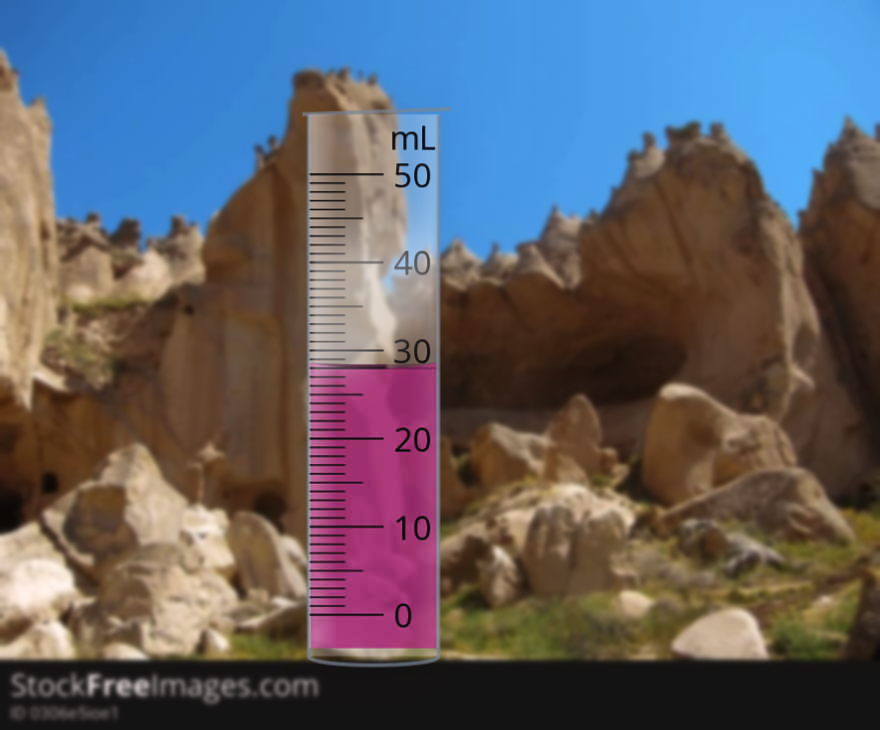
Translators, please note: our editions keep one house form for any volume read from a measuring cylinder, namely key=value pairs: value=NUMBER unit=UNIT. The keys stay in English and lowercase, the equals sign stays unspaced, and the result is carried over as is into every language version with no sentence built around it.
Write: value=28 unit=mL
